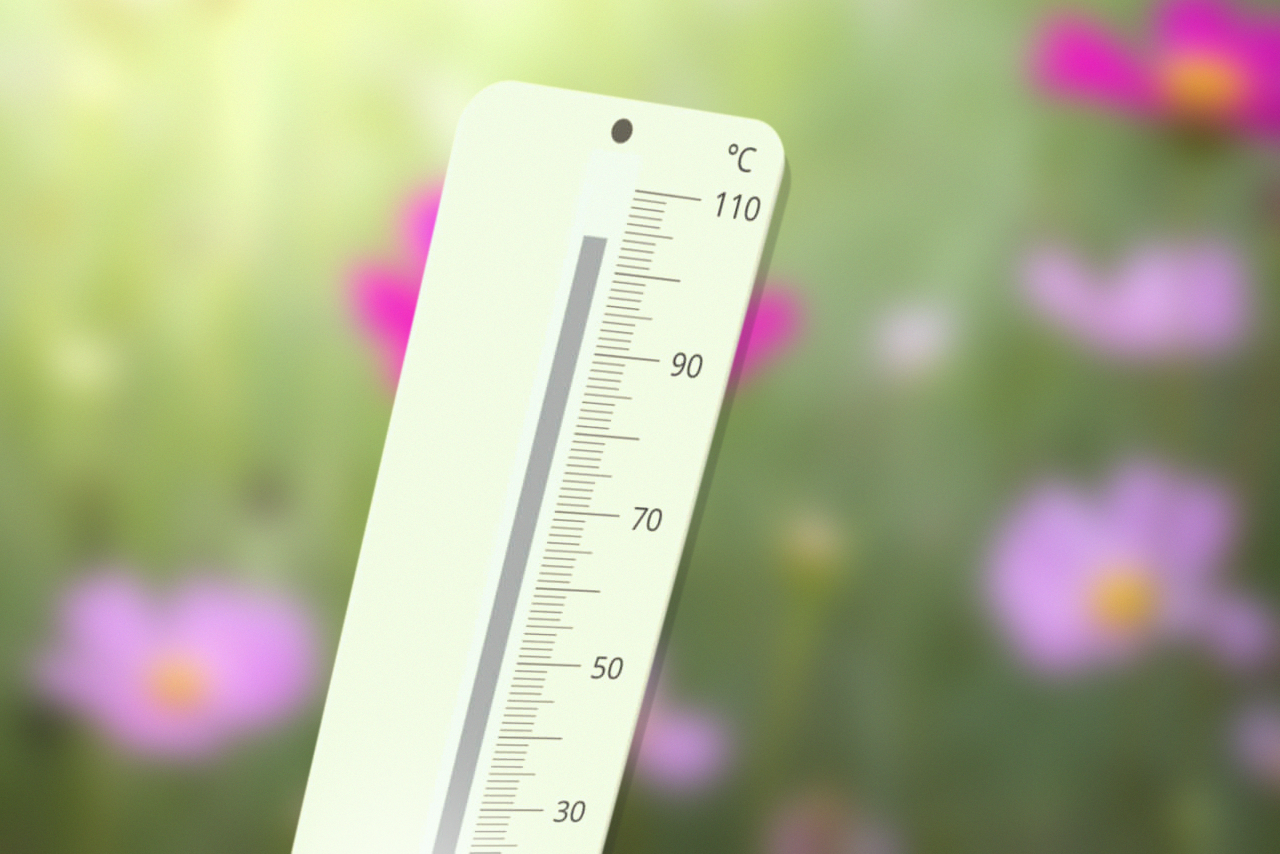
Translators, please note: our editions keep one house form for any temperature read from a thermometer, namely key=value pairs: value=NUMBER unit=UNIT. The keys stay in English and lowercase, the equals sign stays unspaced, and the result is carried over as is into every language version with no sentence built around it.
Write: value=104 unit=°C
